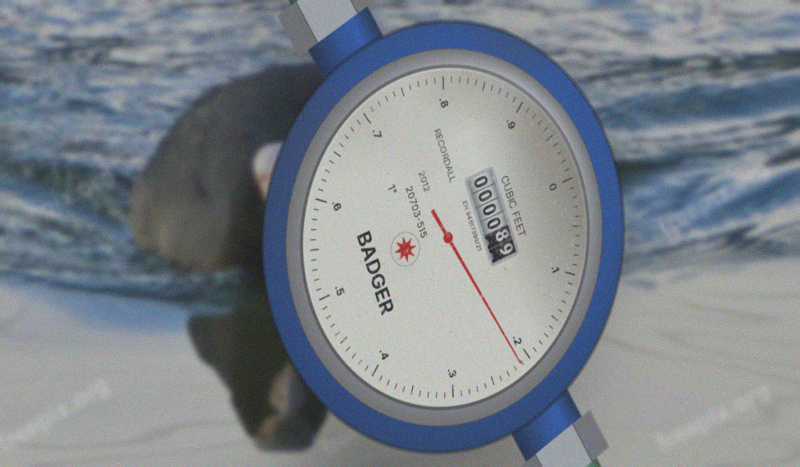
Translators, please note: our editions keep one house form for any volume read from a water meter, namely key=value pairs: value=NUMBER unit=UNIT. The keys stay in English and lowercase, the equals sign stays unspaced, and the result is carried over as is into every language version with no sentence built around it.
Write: value=89.21 unit=ft³
